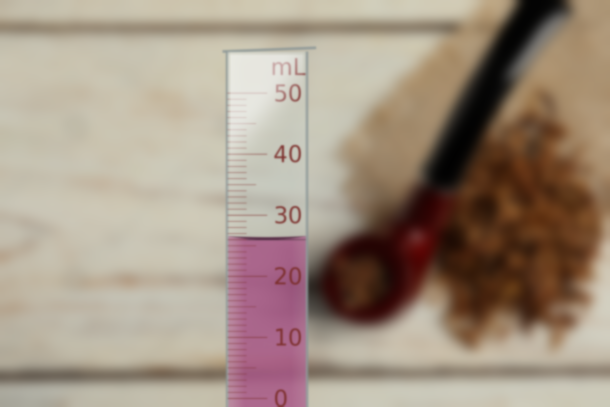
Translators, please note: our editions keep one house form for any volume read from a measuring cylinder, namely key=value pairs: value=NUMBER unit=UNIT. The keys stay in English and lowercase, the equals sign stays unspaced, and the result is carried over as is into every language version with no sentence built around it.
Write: value=26 unit=mL
